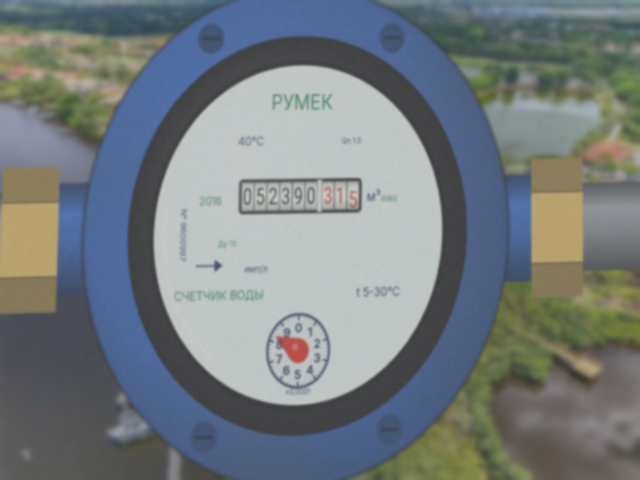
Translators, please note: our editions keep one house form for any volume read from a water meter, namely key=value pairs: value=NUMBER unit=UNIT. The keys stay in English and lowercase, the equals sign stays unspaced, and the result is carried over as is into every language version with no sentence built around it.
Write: value=52390.3148 unit=m³
